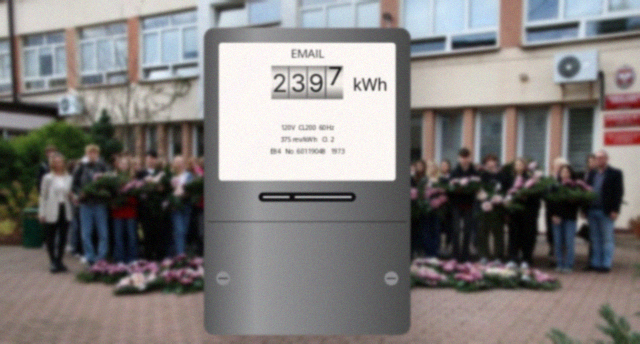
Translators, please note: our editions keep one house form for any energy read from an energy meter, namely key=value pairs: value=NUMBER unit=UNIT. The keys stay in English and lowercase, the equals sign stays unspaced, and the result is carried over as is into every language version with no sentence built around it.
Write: value=2397 unit=kWh
